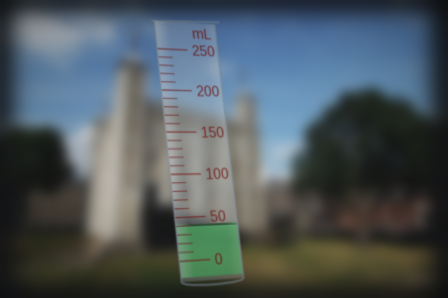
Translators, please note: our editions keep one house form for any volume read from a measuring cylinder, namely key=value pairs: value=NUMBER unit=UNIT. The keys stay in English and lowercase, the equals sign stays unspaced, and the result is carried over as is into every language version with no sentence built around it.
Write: value=40 unit=mL
